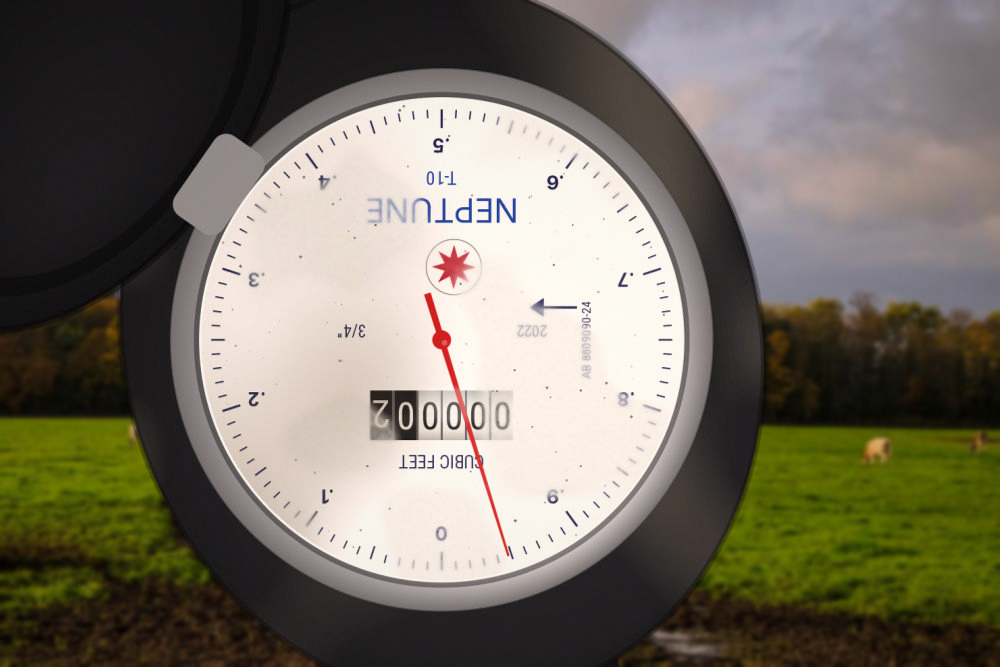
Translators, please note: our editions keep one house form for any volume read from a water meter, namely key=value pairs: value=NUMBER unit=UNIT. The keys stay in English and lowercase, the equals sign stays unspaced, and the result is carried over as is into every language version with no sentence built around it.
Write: value=1.95 unit=ft³
